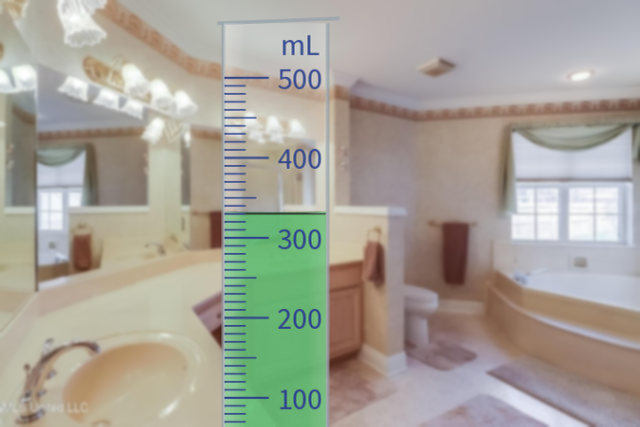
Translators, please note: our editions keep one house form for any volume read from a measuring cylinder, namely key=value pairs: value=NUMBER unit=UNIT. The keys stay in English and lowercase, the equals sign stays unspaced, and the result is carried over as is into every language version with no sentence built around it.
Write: value=330 unit=mL
